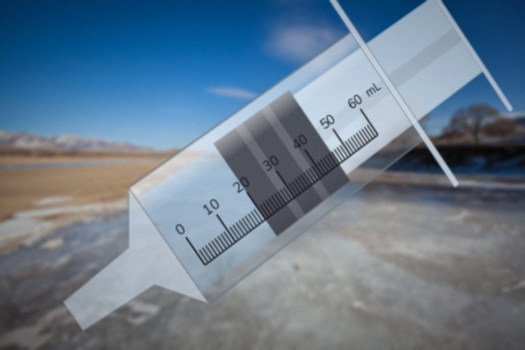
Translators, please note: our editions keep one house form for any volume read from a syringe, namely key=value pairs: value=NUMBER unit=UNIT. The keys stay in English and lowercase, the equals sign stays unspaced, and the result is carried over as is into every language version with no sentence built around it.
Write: value=20 unit=mL
